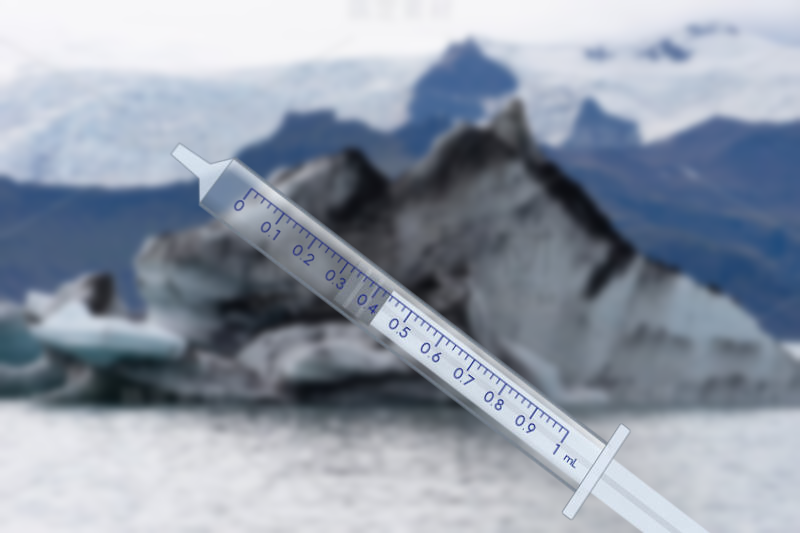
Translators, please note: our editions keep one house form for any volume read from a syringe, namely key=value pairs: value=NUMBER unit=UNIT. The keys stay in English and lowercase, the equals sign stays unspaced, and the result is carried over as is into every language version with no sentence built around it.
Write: value=0.32 unit=mL
